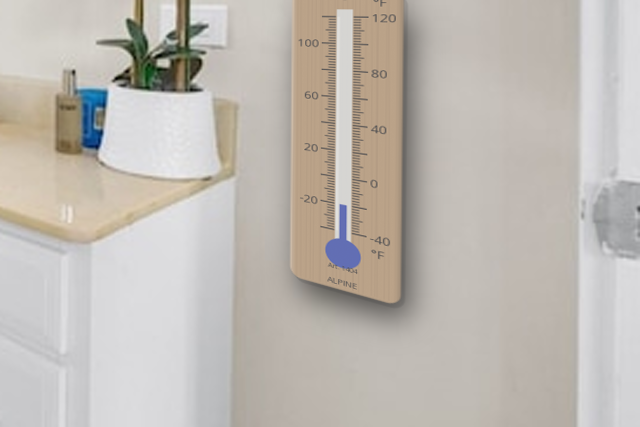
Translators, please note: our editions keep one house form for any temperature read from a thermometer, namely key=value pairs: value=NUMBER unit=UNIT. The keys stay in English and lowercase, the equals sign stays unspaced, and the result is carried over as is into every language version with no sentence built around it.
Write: value=-20 unit=°F
